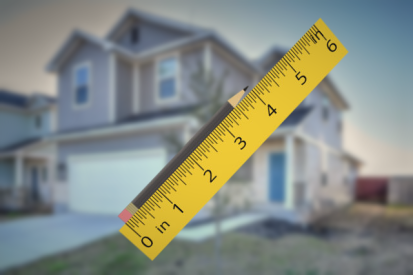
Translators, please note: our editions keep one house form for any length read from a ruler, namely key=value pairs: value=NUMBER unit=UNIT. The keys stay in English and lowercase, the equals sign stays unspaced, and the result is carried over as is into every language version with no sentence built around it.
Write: value=4 unit=in
